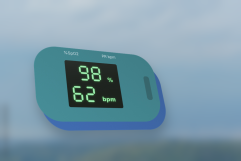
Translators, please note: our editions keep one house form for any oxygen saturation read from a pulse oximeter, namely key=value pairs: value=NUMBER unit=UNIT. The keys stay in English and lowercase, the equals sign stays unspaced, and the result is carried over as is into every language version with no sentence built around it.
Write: value=98 unit=%
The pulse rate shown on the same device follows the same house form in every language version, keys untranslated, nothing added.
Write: value=62 unit=bpm
